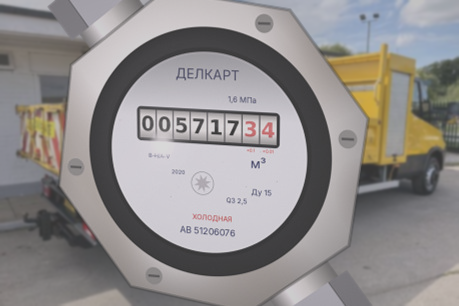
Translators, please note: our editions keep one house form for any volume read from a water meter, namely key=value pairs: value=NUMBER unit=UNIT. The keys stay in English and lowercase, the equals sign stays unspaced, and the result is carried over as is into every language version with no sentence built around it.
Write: value=5717.34 unit=m³
